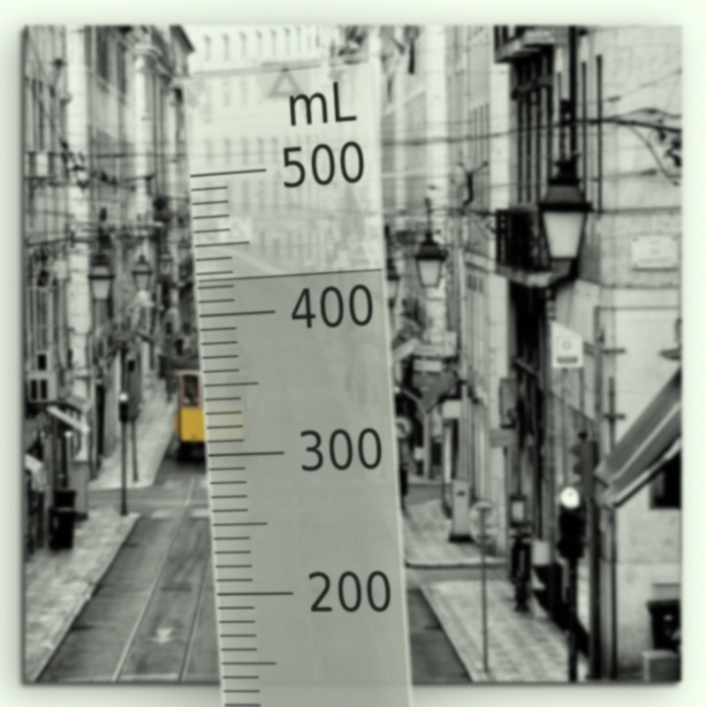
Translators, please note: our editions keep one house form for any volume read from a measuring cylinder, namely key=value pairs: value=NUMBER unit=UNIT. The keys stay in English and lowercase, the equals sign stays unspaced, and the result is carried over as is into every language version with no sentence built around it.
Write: value=425 unit=mL
